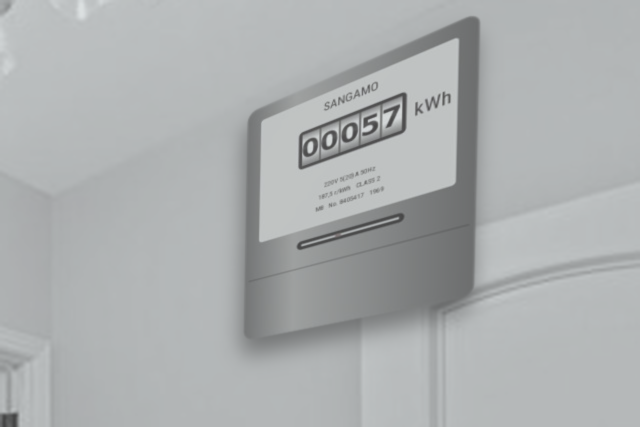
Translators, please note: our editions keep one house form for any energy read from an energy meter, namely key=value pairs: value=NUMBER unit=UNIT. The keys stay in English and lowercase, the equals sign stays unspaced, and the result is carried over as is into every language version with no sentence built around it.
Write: value=57 unit=kWh
